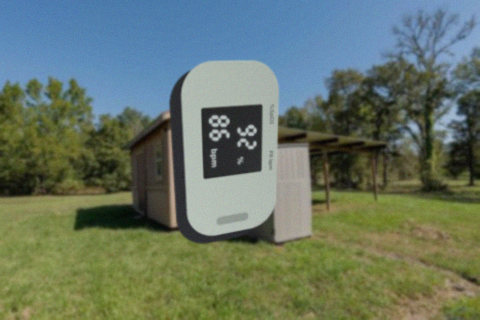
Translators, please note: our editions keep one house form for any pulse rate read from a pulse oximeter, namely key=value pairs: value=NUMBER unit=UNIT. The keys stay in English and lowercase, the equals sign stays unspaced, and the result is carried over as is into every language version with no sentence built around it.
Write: value=86 unit=bpm
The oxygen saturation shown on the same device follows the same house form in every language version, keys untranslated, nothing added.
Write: value=92 unit=%
